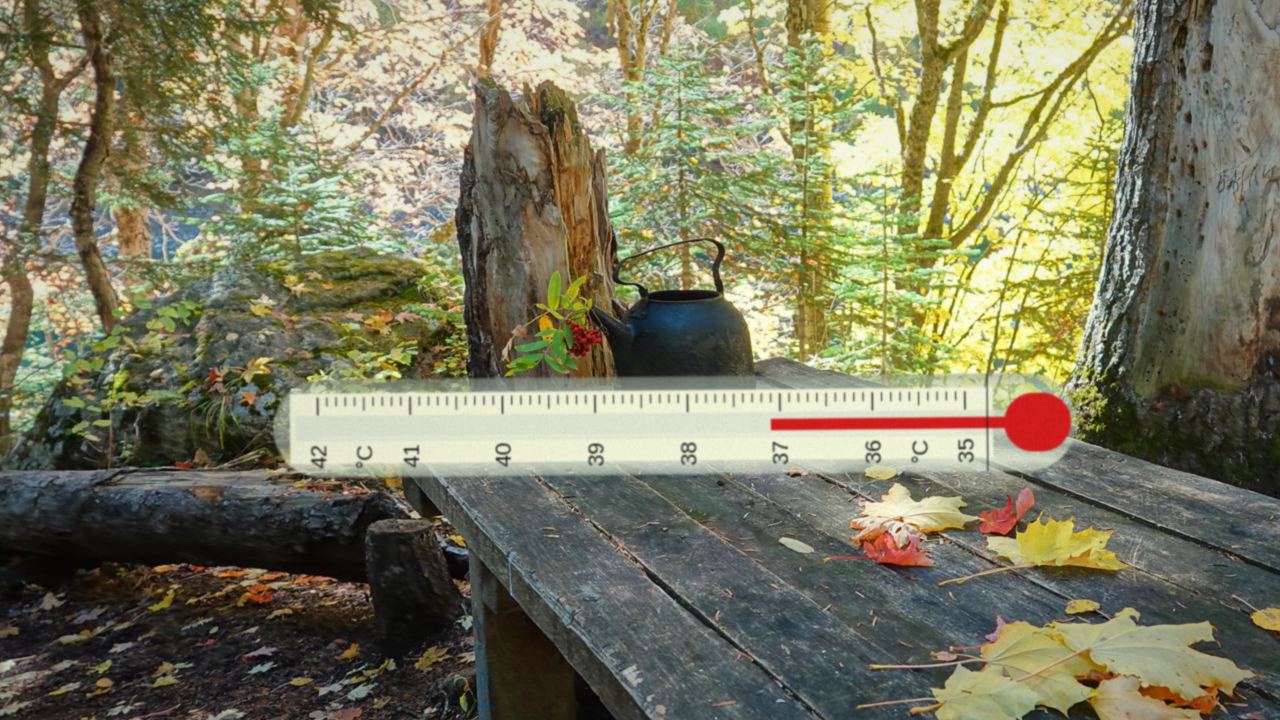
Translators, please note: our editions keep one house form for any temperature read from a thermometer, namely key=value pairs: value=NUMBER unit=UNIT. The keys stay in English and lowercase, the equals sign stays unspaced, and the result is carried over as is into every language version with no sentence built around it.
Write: value=37.1 unit=°C
